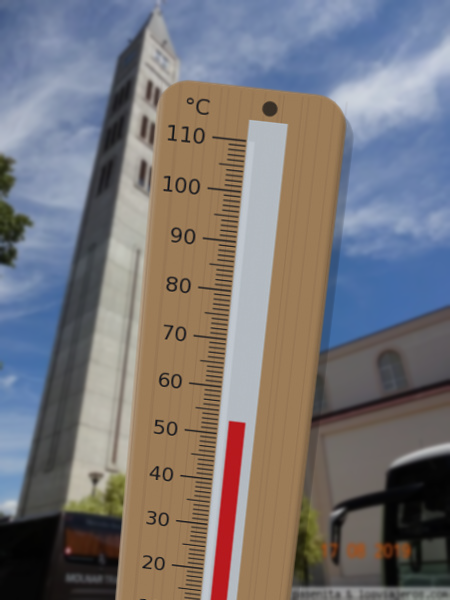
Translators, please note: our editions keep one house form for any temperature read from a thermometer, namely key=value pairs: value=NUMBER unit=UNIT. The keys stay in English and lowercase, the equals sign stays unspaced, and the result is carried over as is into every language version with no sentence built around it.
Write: value=53 unit=°C
